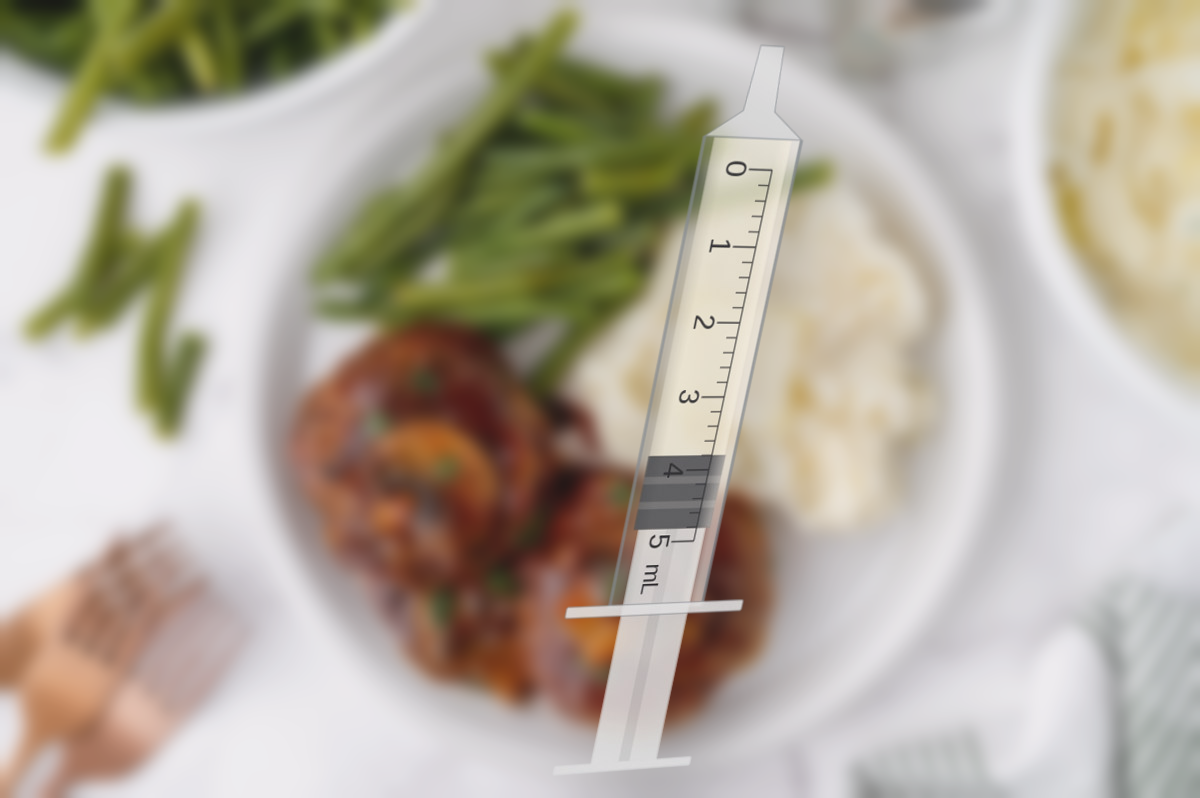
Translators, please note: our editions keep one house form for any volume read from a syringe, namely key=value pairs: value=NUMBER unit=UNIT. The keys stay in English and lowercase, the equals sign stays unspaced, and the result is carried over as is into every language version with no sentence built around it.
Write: value=3.8 unit=mL
